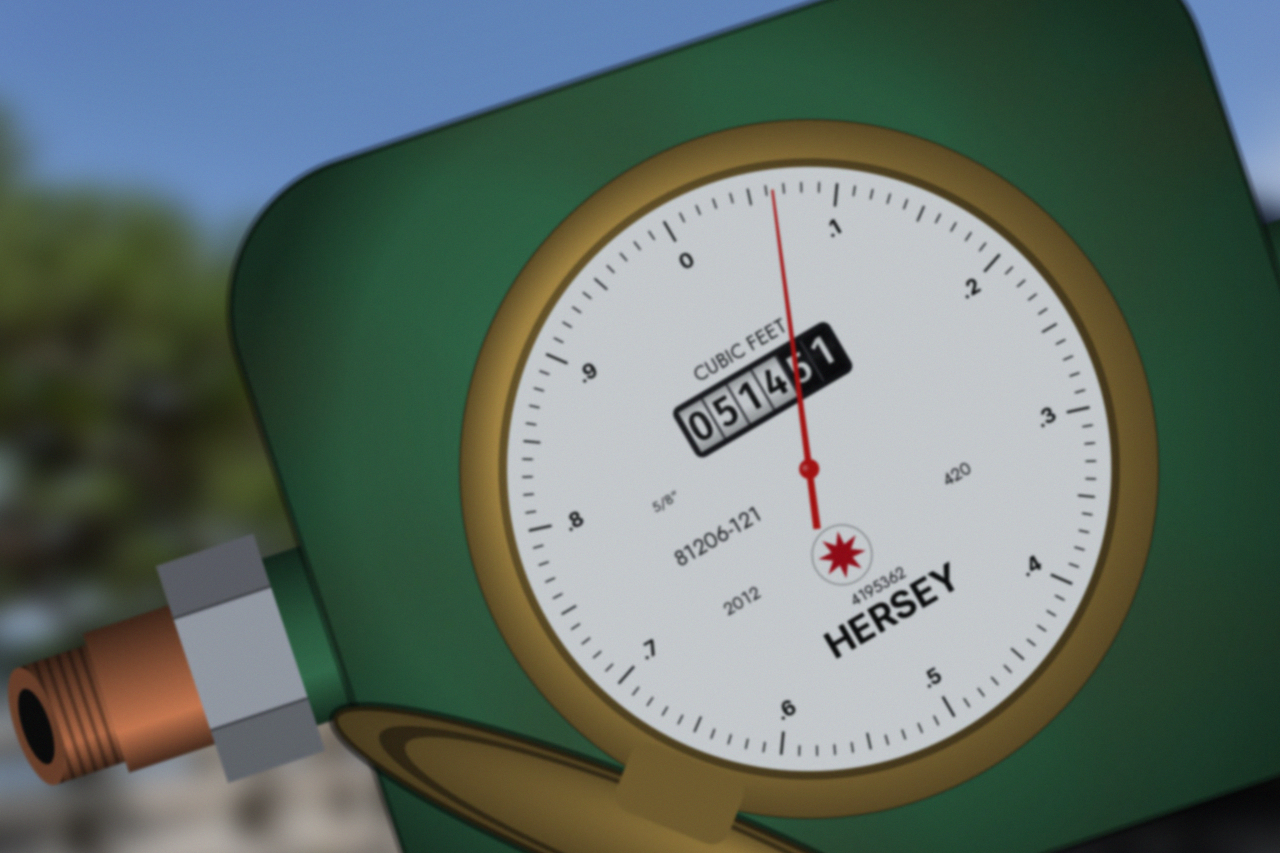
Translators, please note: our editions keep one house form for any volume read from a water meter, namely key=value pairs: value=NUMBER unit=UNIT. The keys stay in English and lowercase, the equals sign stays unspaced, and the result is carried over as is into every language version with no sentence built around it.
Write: value=51451.06 unit=ft³
